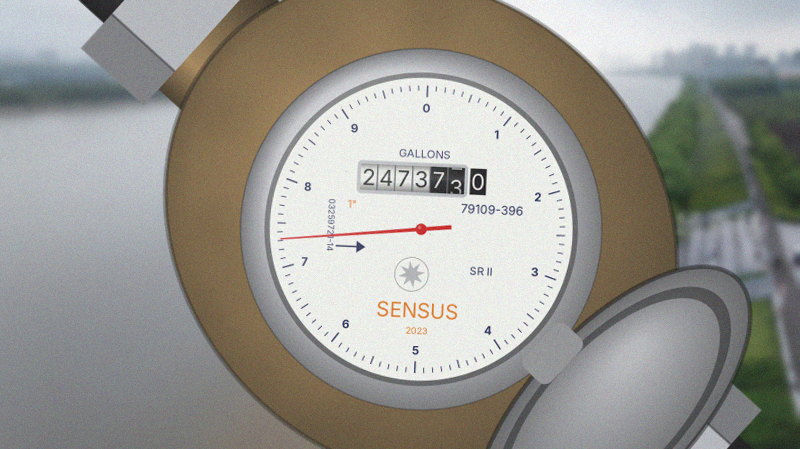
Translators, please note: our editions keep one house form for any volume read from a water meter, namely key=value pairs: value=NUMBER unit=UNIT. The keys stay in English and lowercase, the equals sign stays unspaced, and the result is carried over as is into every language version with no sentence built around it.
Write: value=2473727.3 unit=gal
